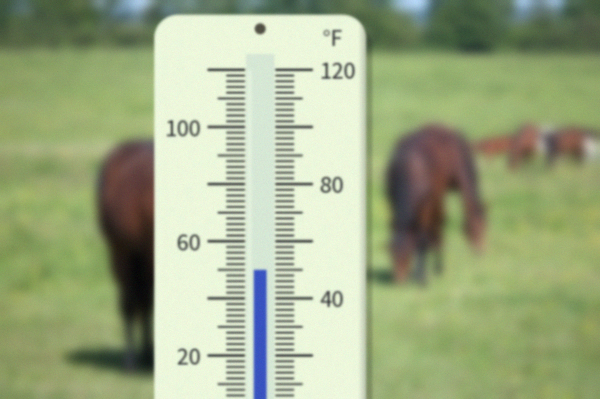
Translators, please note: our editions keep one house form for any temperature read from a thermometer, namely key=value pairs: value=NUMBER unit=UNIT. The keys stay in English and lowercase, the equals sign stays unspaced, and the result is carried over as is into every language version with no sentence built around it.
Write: value=50 unit=°F
